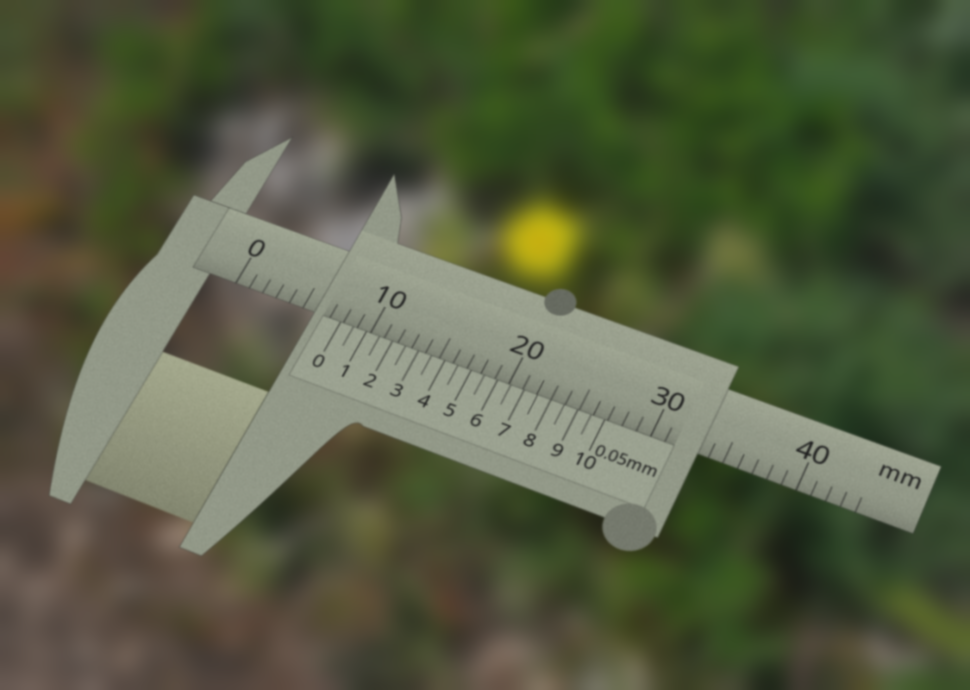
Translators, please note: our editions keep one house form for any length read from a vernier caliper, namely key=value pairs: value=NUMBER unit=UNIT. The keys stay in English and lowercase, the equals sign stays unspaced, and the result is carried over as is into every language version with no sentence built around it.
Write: value=7.8 unit=mm
